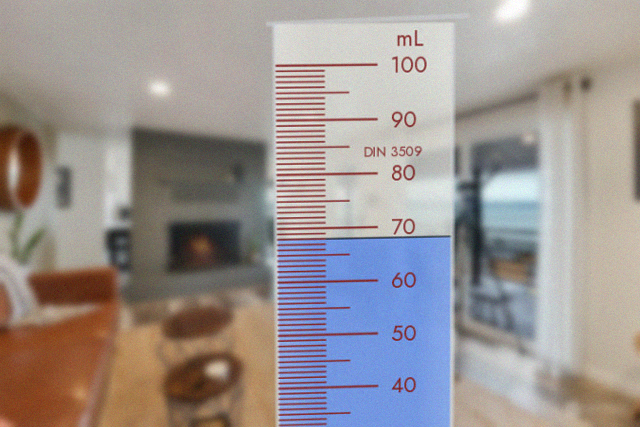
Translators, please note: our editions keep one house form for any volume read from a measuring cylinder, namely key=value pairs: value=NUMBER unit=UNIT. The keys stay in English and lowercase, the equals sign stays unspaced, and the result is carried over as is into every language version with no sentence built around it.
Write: value=68 unit=mL
